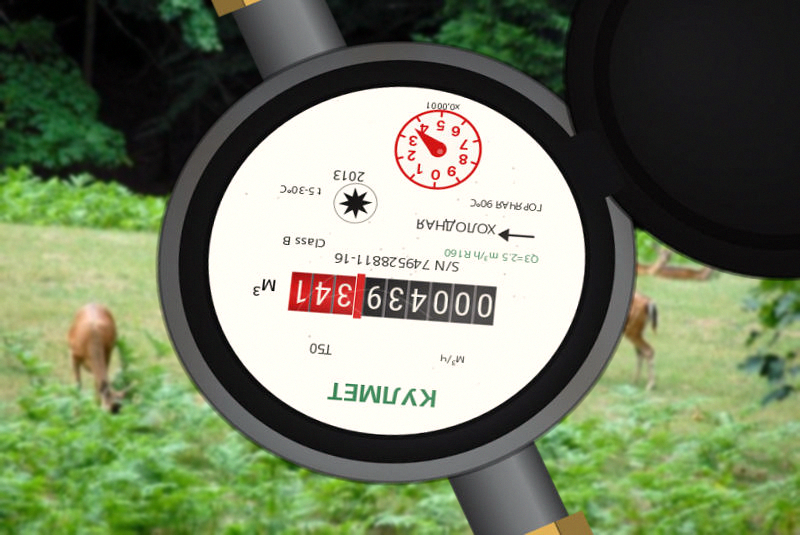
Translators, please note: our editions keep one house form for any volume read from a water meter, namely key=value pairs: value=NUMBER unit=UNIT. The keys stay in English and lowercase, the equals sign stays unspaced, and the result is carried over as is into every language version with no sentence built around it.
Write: value=439.3413 unit=m³
